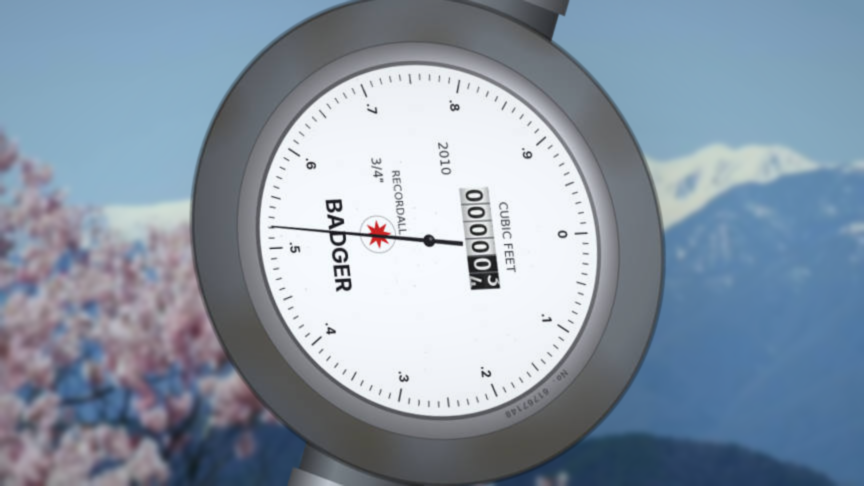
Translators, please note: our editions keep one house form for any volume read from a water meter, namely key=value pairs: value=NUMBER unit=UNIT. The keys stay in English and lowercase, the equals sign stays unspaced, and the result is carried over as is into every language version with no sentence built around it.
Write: value=3.52 unit=ft³
